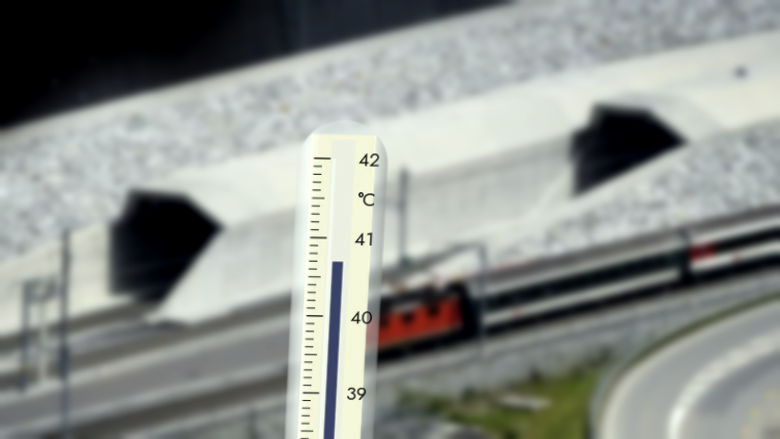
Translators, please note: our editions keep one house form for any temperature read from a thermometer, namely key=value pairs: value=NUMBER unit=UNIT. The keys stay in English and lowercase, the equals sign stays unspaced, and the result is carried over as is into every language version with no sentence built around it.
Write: value=40.7 unit=°C
